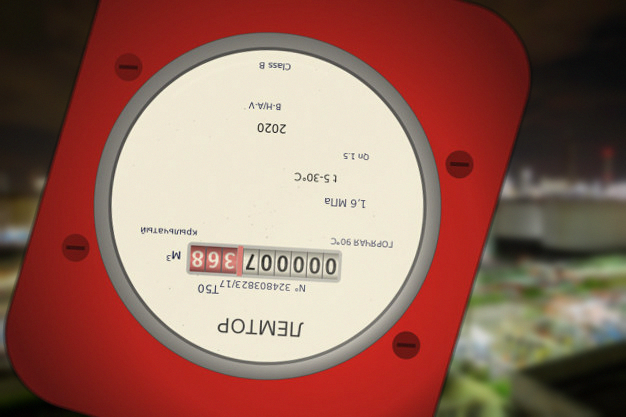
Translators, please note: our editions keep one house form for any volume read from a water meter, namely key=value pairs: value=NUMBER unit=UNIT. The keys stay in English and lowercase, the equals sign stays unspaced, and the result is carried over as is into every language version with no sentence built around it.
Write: value=7.368 unit=m³
